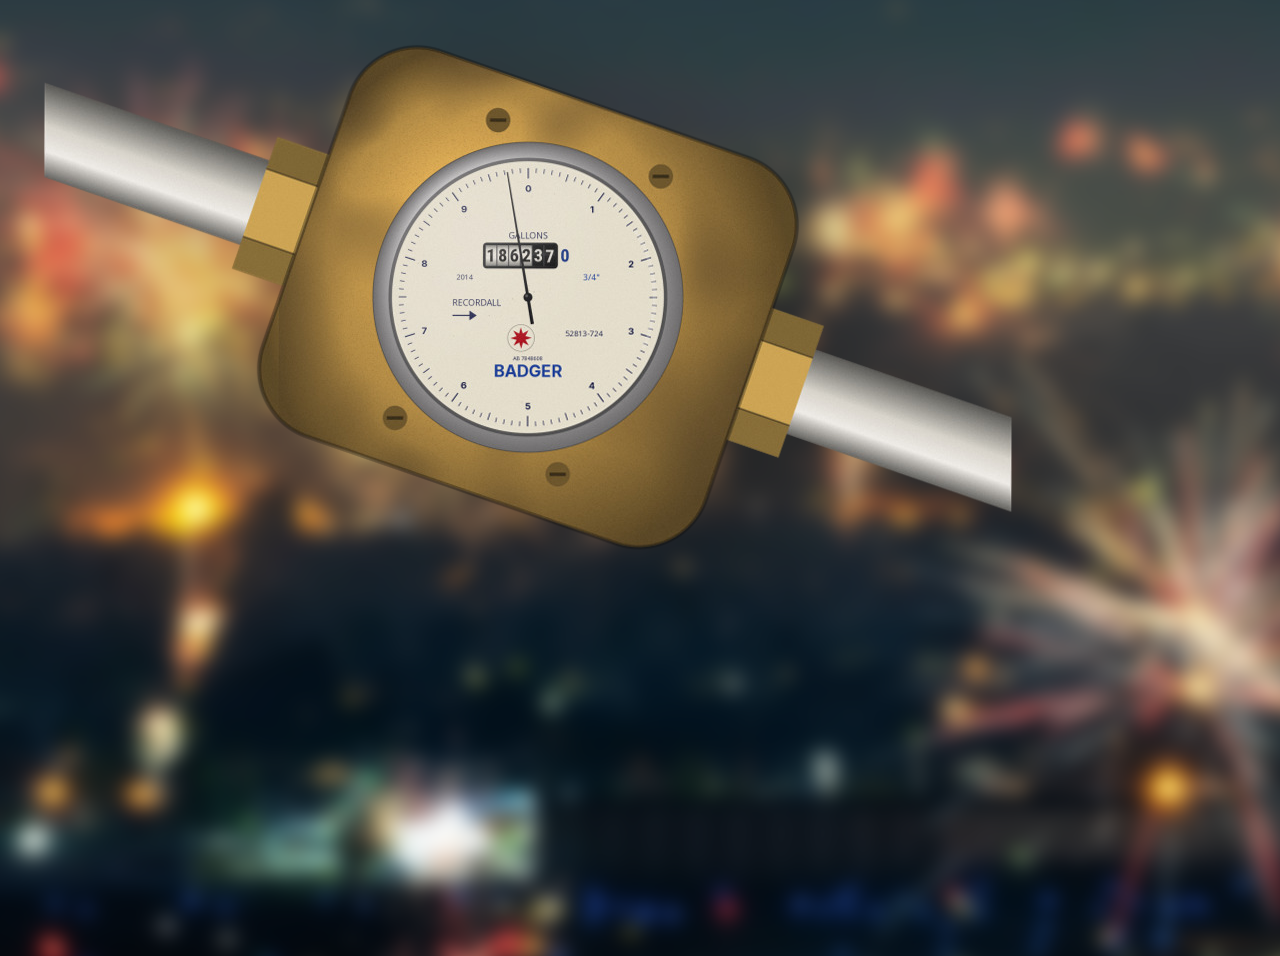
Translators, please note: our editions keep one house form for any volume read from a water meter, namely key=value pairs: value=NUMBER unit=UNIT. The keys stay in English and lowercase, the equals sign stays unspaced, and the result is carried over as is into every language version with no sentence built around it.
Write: value=1862369.7 unit=gal
